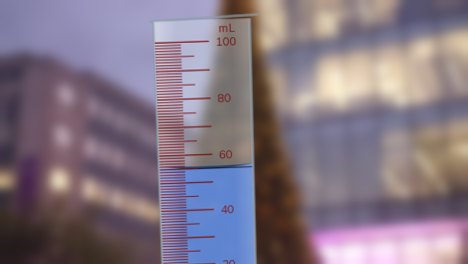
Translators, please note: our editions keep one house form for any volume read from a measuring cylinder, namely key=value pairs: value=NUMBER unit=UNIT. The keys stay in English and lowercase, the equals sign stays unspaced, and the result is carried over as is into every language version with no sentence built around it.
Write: value=55 unit=mL
